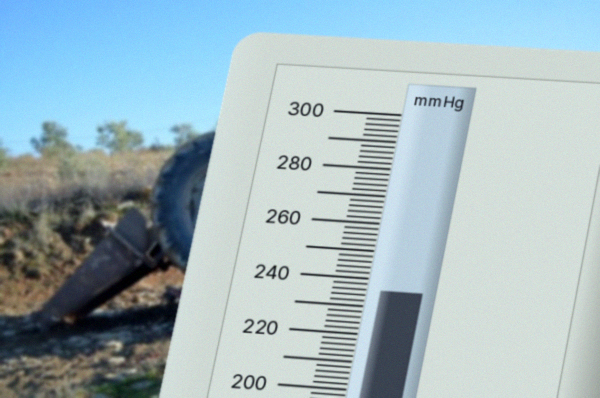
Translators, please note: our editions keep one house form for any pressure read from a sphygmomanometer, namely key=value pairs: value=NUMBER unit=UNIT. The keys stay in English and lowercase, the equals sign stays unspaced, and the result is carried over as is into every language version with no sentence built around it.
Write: value=236 unit=mmHg
